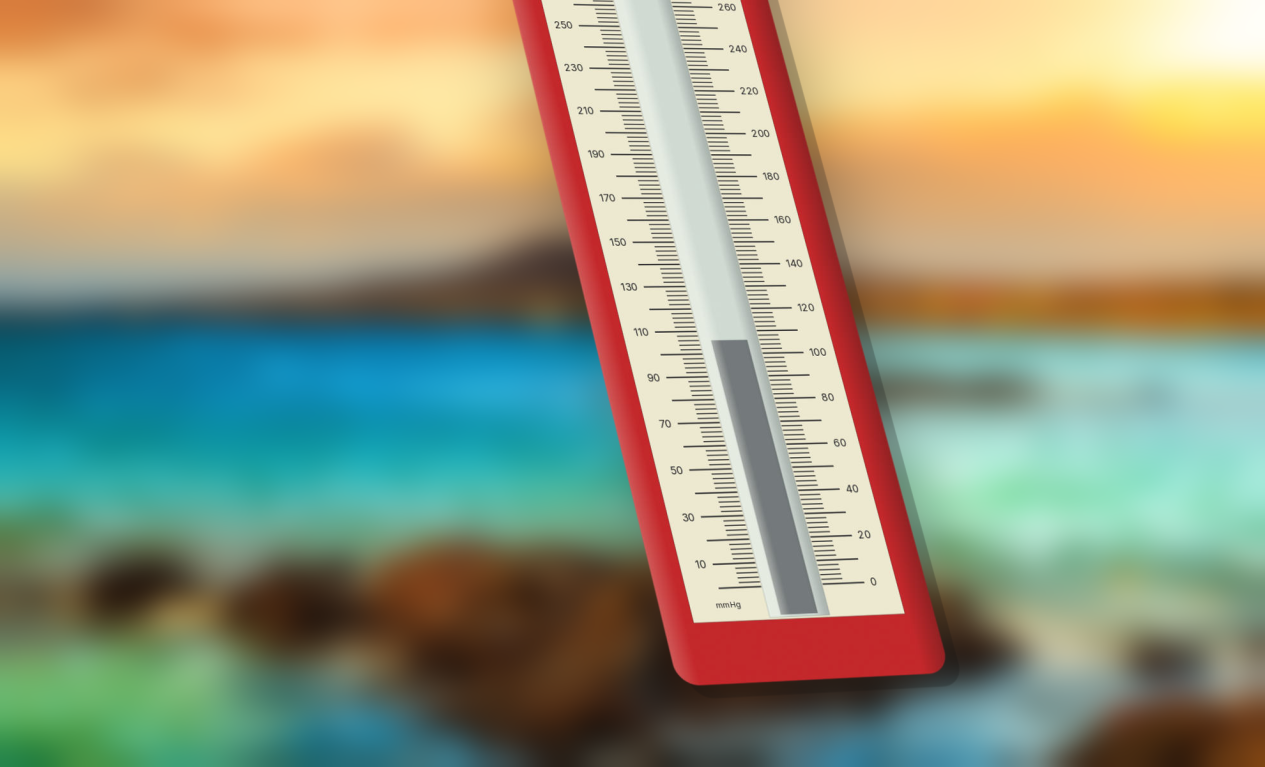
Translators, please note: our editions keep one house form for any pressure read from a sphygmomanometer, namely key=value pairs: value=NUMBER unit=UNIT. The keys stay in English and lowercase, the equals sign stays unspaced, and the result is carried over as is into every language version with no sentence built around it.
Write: value=106 unit=mmHg
